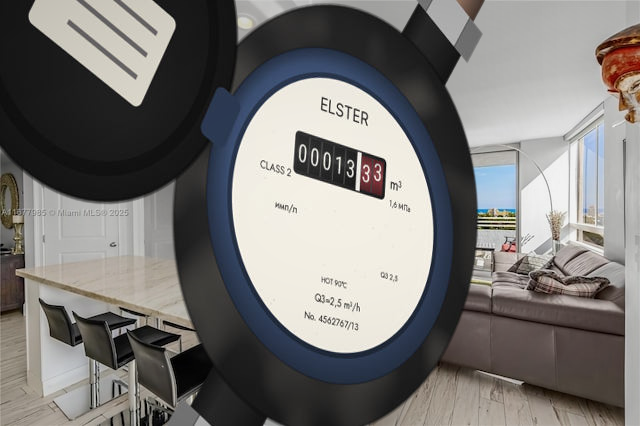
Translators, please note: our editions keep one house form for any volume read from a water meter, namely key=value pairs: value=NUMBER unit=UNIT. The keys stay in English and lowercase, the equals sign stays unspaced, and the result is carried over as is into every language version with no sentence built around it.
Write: value=13.33 unit=m³
